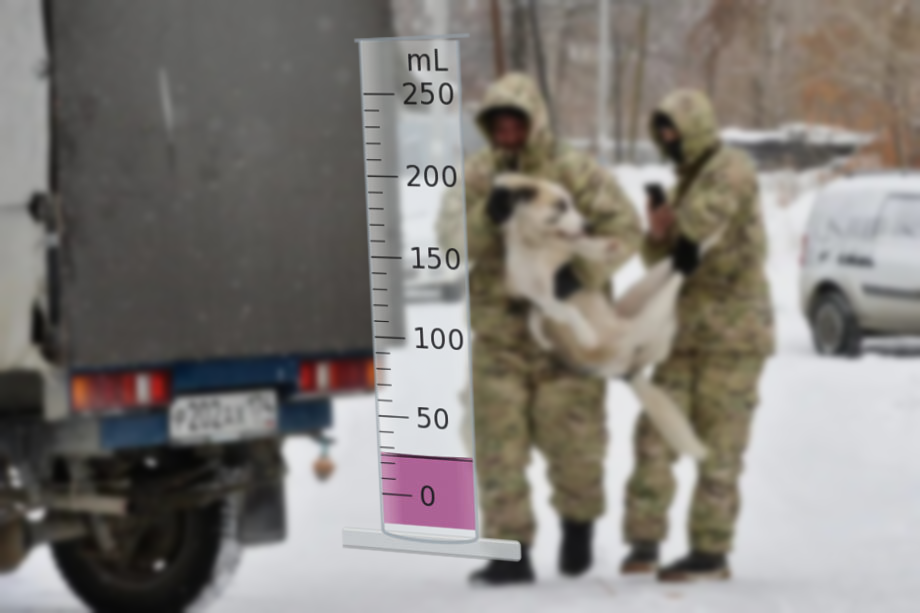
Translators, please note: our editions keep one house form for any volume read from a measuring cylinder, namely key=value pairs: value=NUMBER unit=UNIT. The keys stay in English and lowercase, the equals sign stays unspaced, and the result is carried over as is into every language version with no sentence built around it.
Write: value=25 unit=mL
